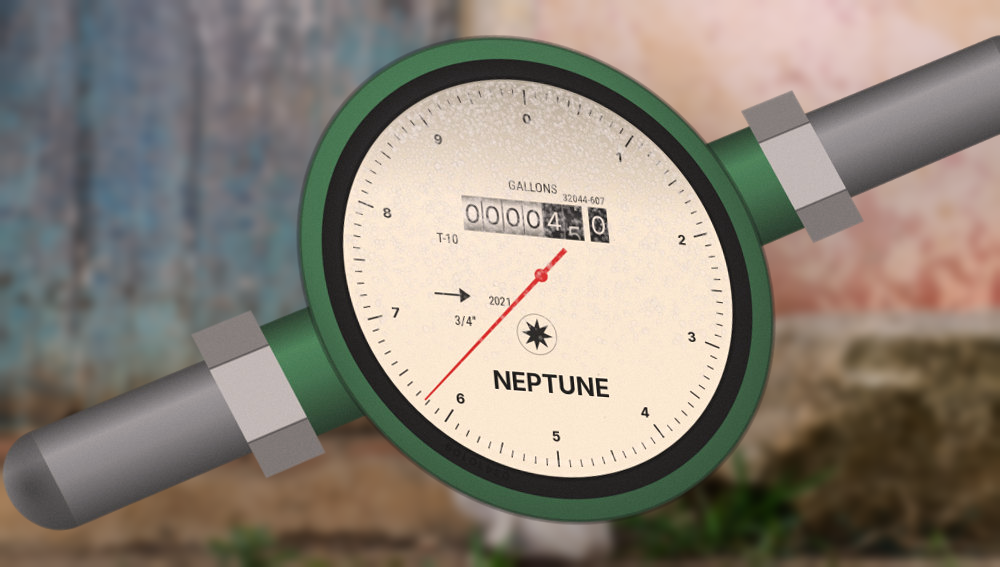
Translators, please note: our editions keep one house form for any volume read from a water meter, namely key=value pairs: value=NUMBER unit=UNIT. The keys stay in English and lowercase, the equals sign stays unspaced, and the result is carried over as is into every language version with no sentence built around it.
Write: value=446.2 unit=gal
